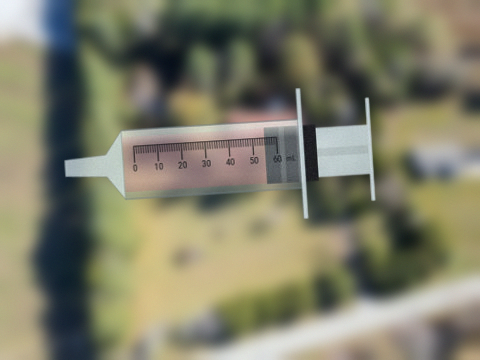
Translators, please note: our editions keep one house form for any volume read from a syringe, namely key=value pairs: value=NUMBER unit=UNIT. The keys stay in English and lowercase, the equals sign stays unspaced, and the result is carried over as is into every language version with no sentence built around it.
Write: value=55 unit=mL
